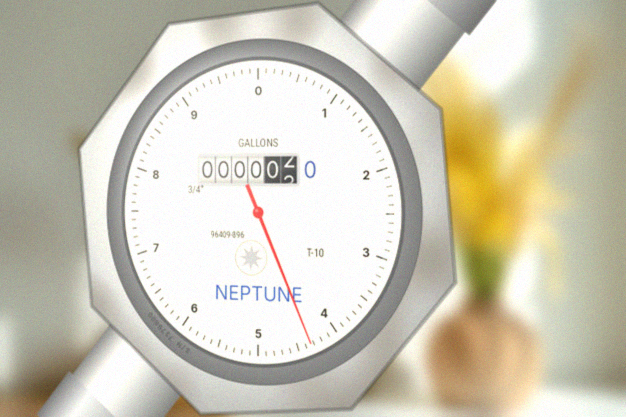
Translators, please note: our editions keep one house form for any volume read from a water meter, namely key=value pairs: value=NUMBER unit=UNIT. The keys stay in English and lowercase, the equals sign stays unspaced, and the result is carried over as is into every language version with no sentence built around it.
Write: value=24.3 unit=gal
